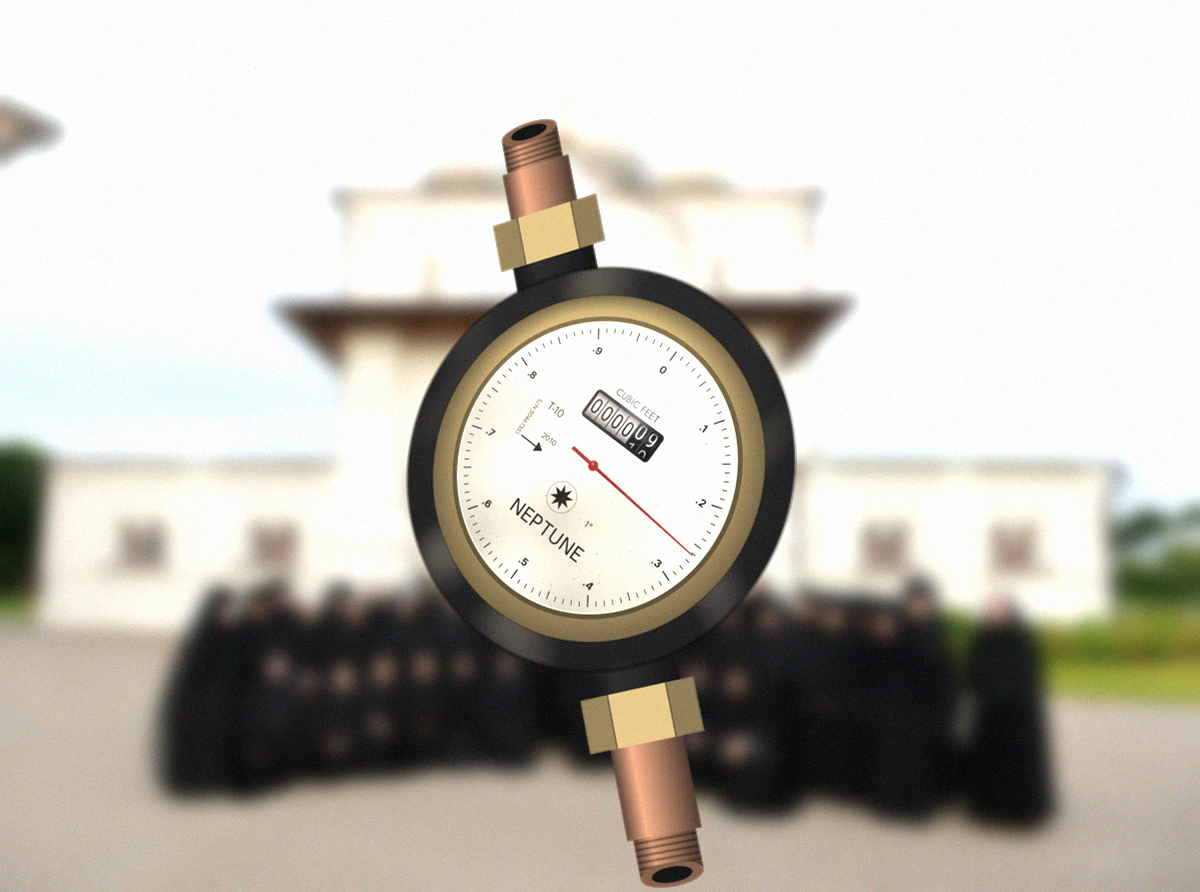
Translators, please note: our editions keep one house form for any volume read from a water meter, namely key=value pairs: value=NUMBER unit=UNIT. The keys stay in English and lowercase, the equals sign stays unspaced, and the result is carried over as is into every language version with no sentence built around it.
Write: value=9.26 unit=ft³
